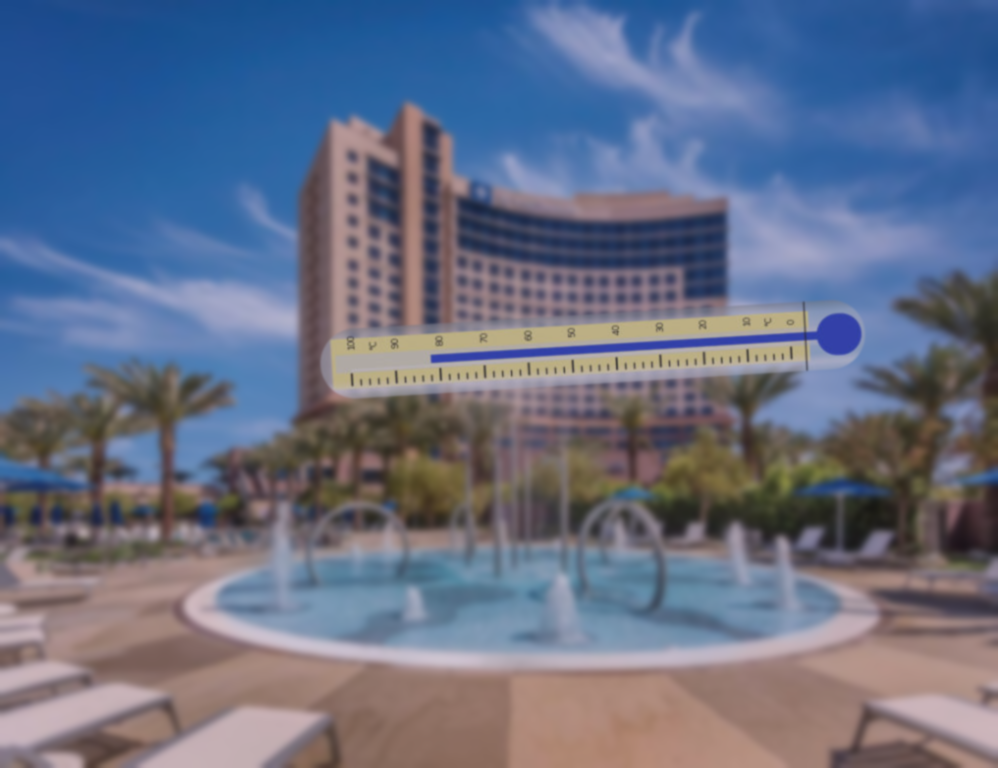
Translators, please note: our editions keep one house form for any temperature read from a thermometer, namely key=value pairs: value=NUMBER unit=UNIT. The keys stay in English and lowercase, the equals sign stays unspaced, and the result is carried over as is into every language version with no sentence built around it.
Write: value=82 unit=°C
